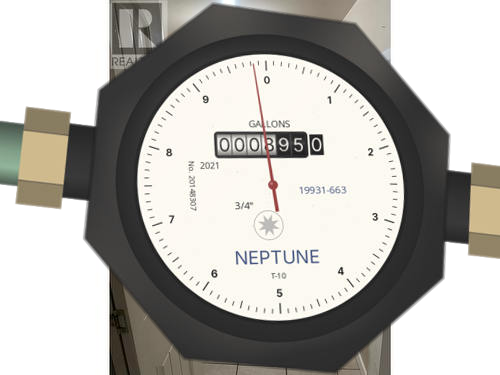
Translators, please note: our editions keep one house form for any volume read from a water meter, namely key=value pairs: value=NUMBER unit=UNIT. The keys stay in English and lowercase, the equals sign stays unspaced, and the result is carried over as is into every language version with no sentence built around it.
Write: value=8949.8 unit=gal
